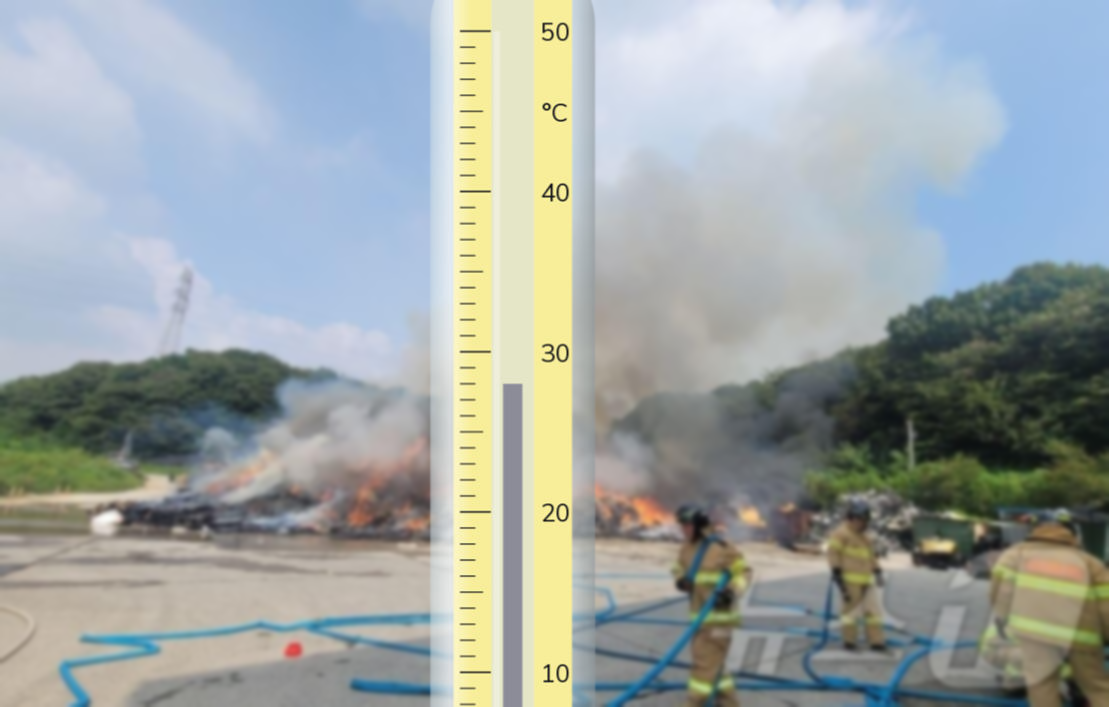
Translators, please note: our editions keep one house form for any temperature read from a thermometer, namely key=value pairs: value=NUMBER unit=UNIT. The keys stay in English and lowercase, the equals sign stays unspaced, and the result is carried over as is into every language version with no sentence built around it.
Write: value=28 unit=°C
